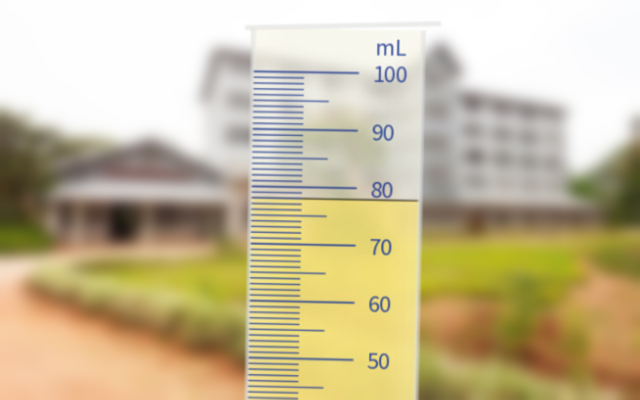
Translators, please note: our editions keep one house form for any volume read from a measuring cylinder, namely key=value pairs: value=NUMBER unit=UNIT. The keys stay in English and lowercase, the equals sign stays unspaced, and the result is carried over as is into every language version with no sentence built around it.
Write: value=78 unit=mL
